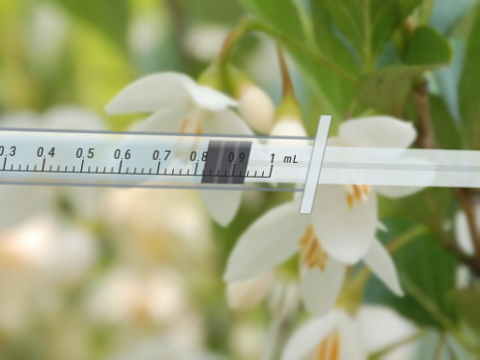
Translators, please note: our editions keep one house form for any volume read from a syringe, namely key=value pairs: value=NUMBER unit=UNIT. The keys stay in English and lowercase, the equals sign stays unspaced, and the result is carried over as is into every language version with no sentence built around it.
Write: value=0.82 unit=mL
